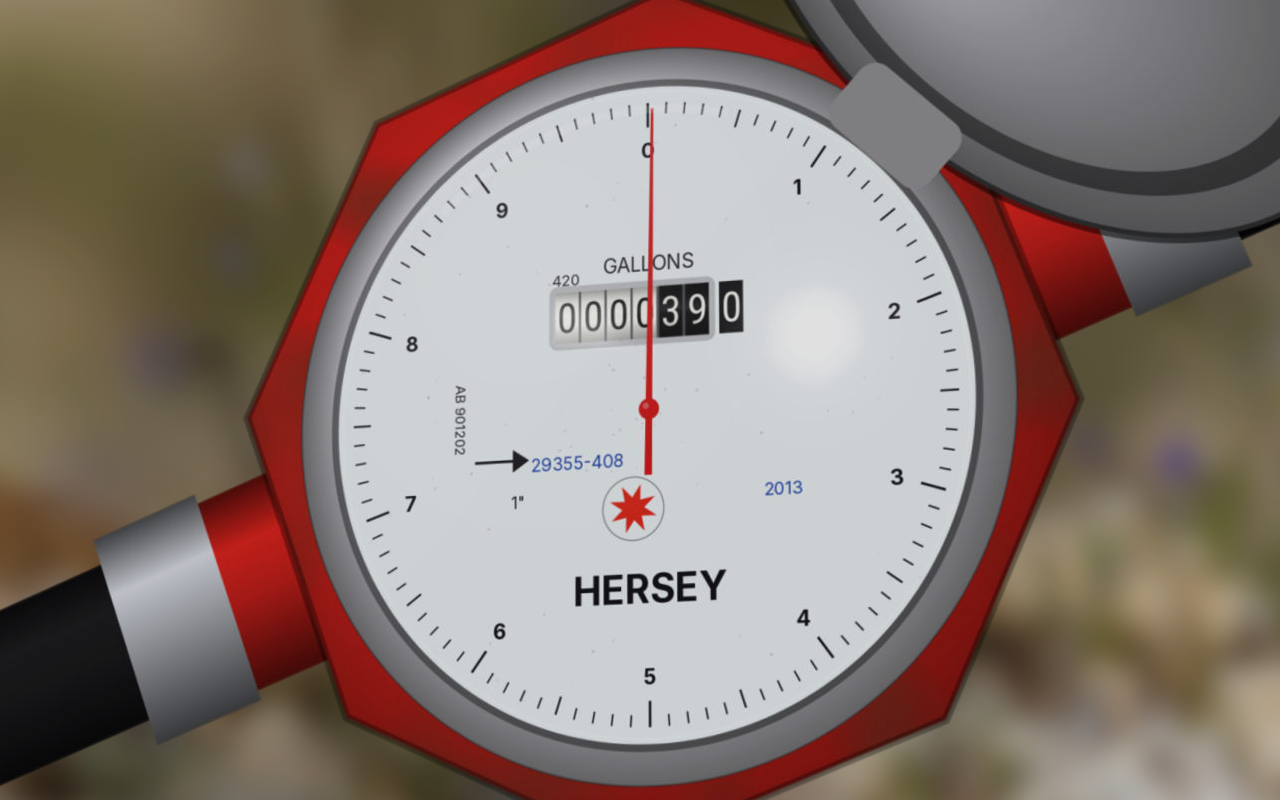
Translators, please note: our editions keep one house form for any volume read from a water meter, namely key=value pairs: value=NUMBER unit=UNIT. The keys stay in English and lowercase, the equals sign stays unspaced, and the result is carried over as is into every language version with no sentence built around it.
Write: value=390.0 unit=gal
